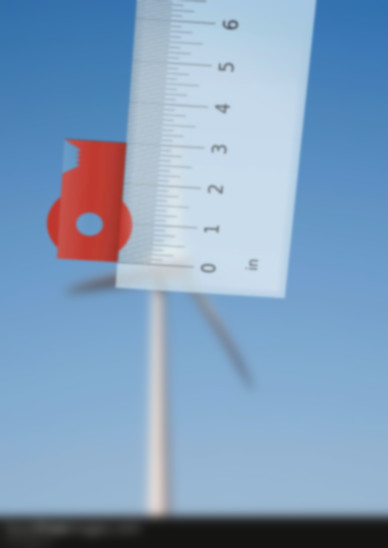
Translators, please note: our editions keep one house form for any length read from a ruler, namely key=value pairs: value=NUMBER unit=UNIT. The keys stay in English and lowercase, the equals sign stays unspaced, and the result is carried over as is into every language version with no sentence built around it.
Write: value=3 unit=in
